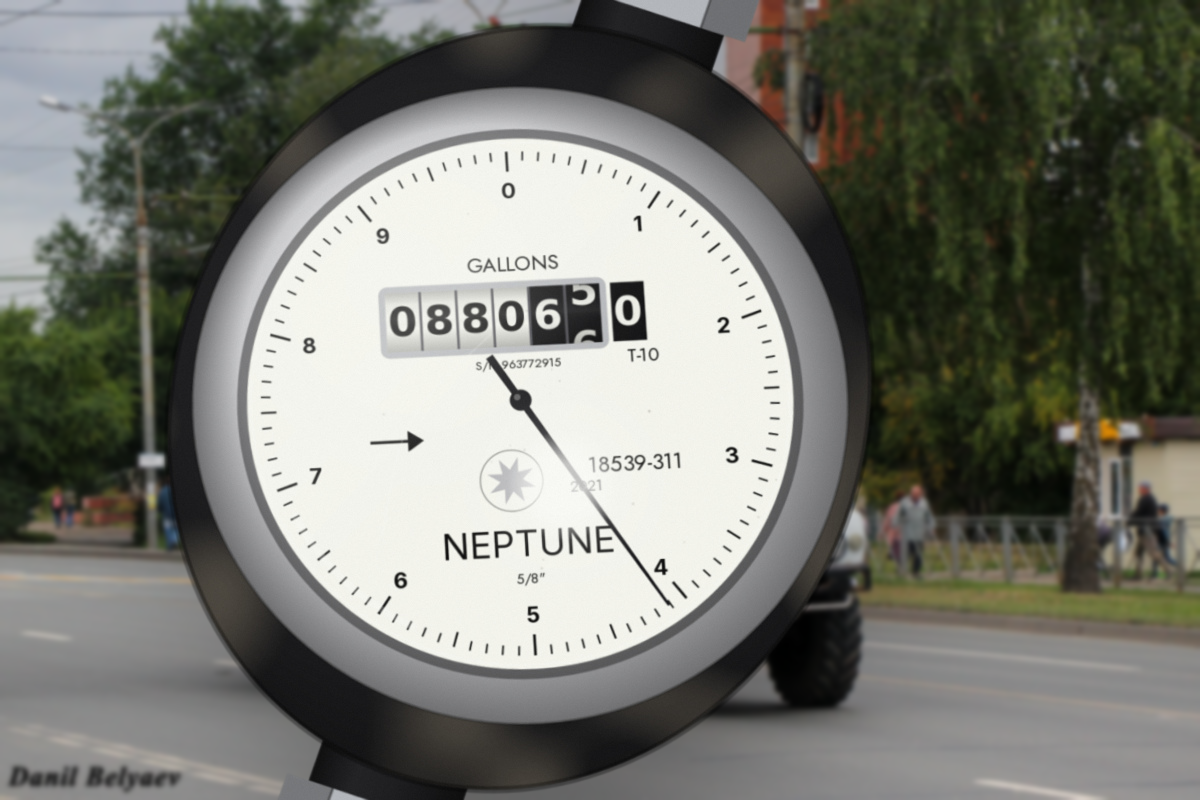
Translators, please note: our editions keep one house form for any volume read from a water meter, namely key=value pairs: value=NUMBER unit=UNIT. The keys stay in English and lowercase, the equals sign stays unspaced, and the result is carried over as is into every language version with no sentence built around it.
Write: value=880654.1 unit=gal
